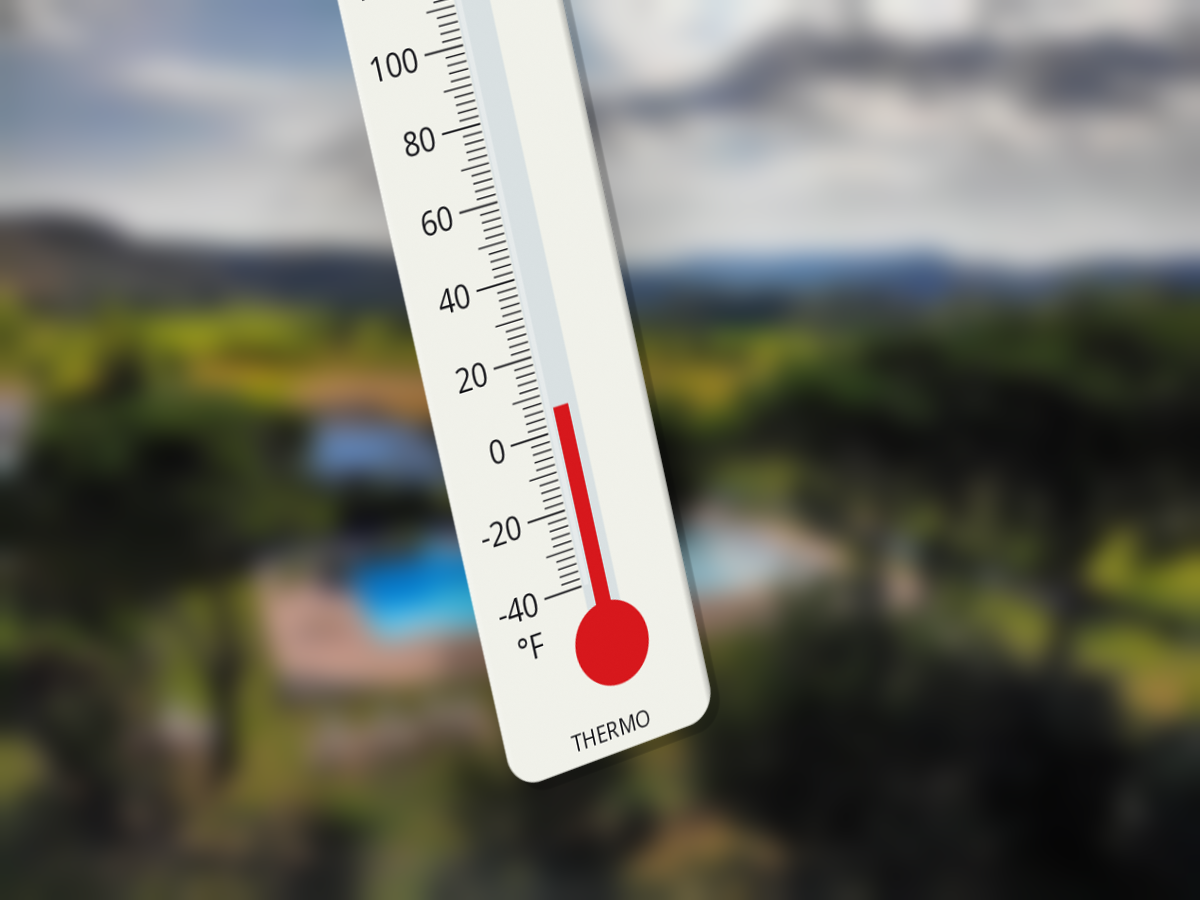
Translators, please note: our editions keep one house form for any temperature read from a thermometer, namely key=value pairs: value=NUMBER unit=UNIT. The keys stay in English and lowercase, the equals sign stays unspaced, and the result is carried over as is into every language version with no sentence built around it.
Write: value=6 unit=°F
